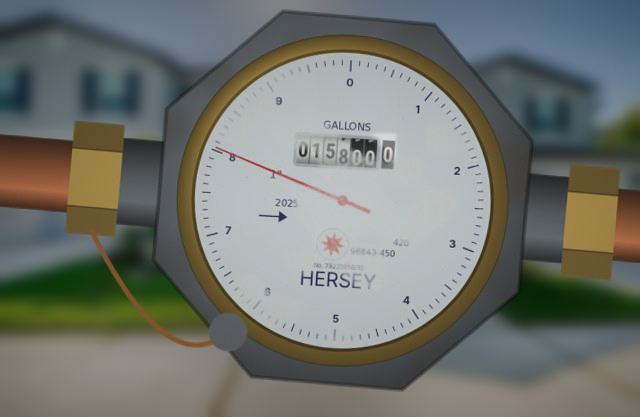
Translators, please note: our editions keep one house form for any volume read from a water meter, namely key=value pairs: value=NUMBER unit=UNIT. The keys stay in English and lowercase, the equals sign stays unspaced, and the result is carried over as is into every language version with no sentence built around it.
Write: value=157998.0 unit=gal
